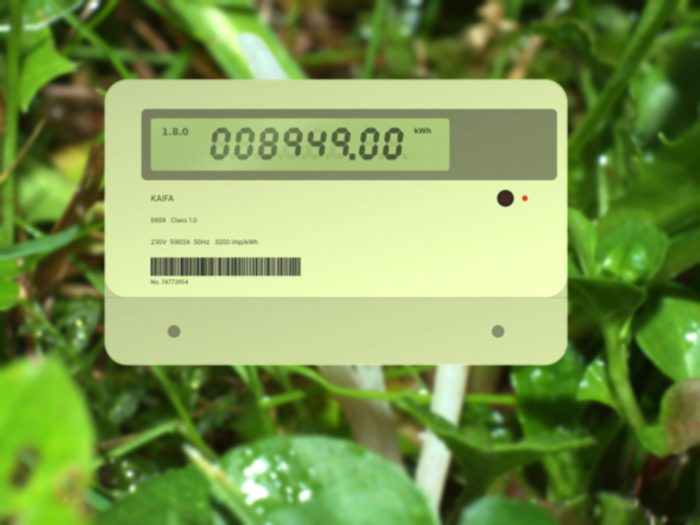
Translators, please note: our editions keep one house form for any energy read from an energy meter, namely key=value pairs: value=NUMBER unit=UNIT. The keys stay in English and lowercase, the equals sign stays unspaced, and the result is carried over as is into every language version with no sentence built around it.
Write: value=8949.00 unit=kWh
